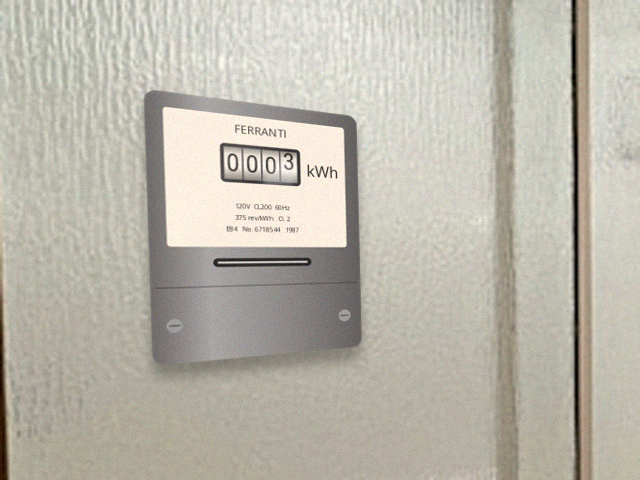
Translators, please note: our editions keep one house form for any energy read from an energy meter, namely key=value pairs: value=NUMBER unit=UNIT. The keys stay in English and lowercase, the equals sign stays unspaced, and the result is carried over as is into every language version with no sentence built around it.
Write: value=3 unit=kWh
